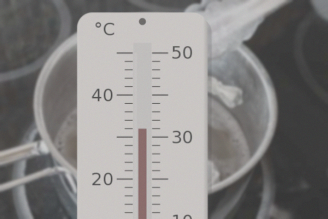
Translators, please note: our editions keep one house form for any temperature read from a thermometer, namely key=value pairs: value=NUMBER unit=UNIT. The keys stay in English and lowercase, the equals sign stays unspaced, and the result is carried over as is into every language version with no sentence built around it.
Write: value=32 unit=°C
